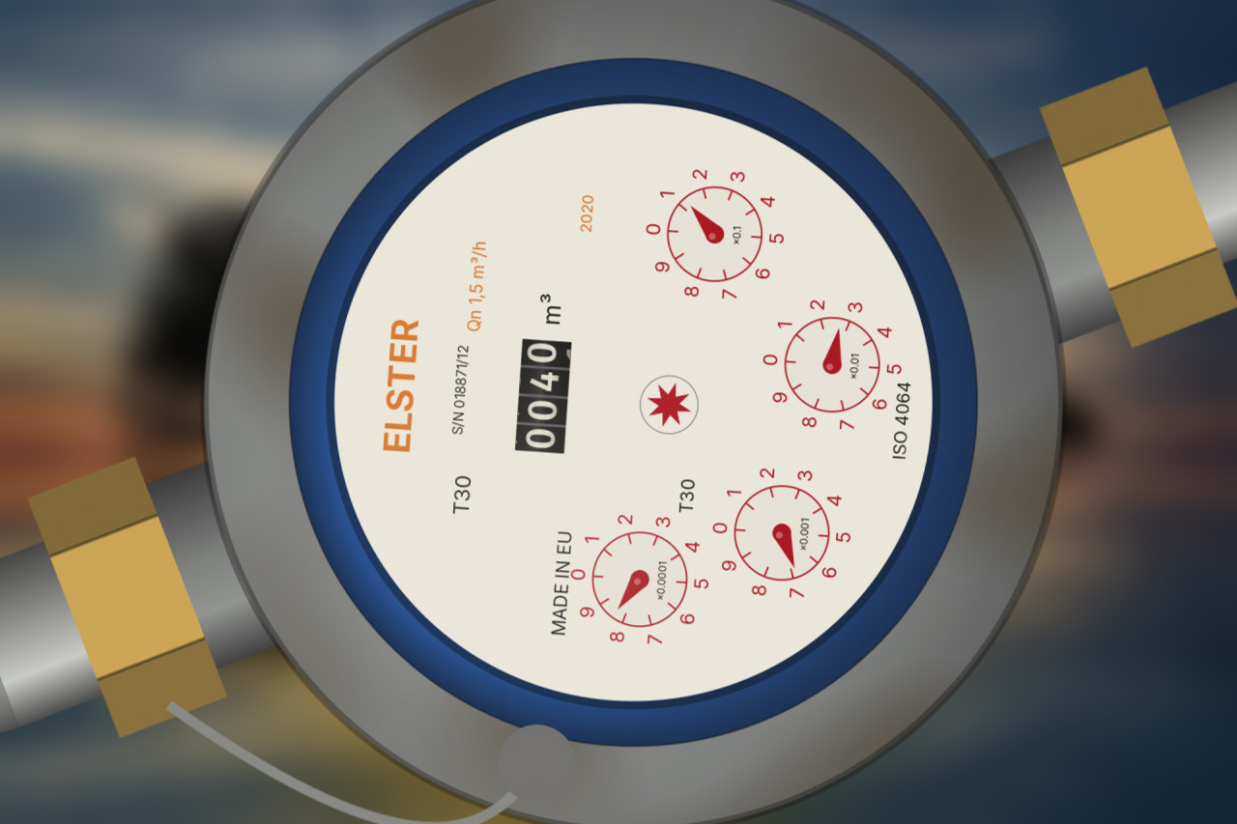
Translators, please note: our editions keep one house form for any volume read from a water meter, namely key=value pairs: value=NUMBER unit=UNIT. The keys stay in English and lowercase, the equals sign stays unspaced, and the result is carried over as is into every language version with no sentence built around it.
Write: value=40.1268 unit=m³
